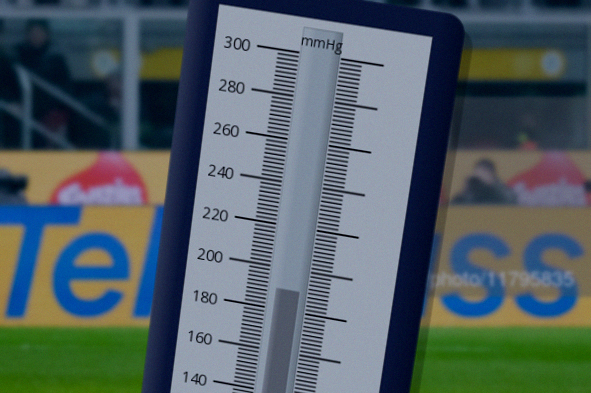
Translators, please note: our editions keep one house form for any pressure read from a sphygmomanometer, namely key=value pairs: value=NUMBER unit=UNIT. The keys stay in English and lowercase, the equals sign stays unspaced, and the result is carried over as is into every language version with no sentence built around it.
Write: value=190 unit=mmHg
